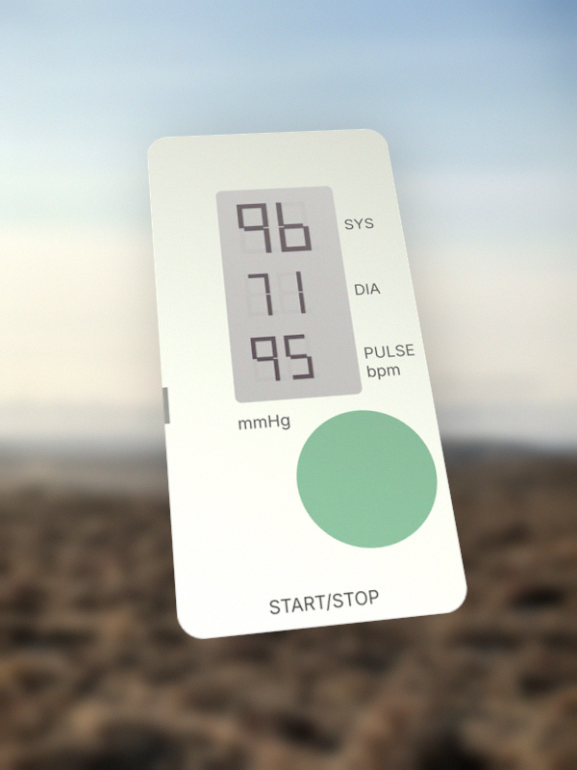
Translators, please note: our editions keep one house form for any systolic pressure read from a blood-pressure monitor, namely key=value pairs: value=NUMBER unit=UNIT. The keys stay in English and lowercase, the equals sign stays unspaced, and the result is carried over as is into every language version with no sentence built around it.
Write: value=96 unit=mmHg
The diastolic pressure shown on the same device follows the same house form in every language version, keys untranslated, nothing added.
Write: value=71 unit=mmHg
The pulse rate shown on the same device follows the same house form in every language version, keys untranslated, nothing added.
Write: value=95 unit=bpm
